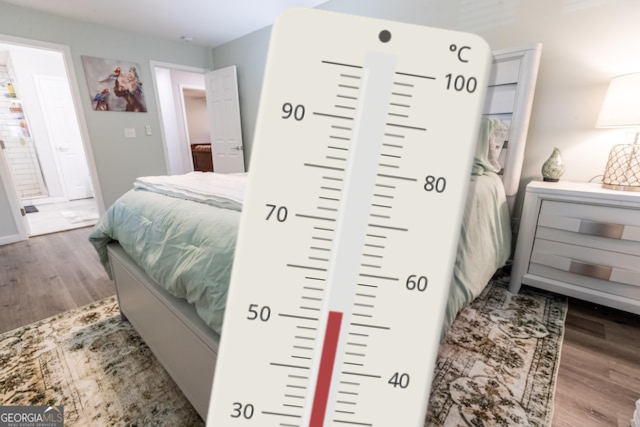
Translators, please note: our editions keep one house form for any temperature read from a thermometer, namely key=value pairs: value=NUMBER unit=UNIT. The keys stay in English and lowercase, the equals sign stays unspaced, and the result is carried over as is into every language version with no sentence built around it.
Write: value=52 unit=°C
